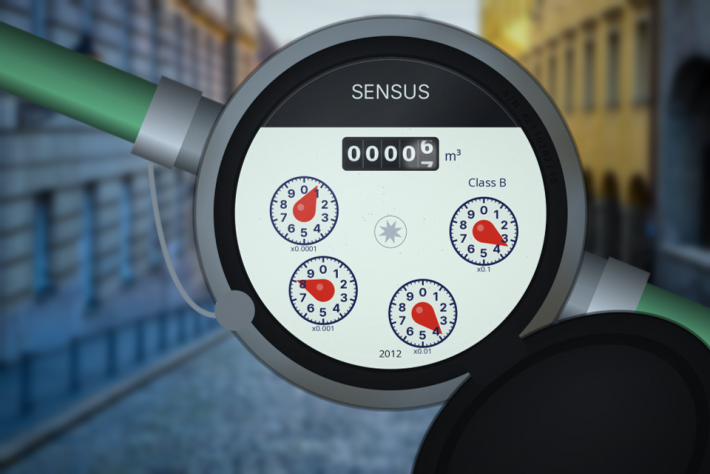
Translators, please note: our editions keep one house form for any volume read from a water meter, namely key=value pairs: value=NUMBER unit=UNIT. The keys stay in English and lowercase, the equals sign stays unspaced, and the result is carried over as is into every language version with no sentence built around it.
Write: value=6.3380 unit=m³
